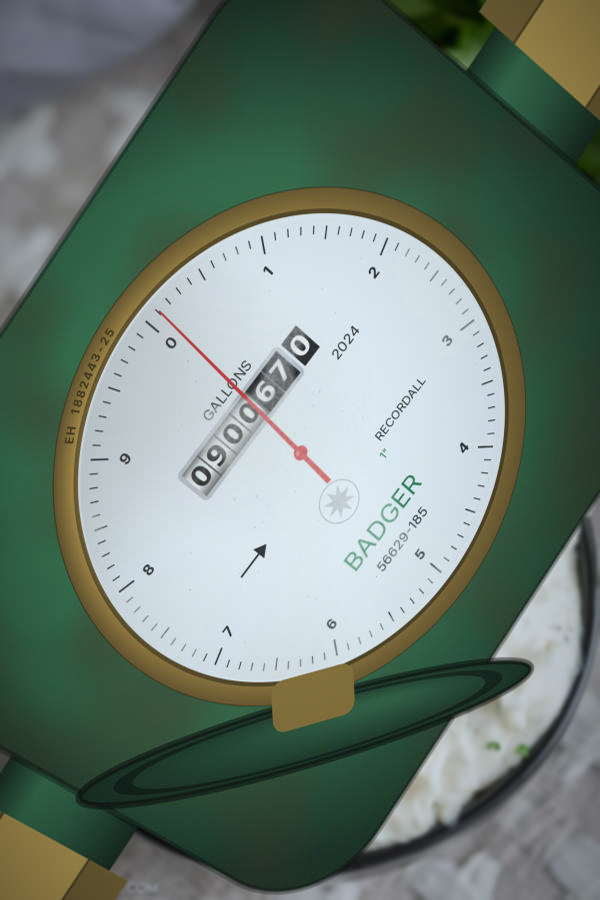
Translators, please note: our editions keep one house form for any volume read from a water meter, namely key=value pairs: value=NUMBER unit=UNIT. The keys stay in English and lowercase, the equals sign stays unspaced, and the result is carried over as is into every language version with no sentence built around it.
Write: value=900670.1 unit=gal
